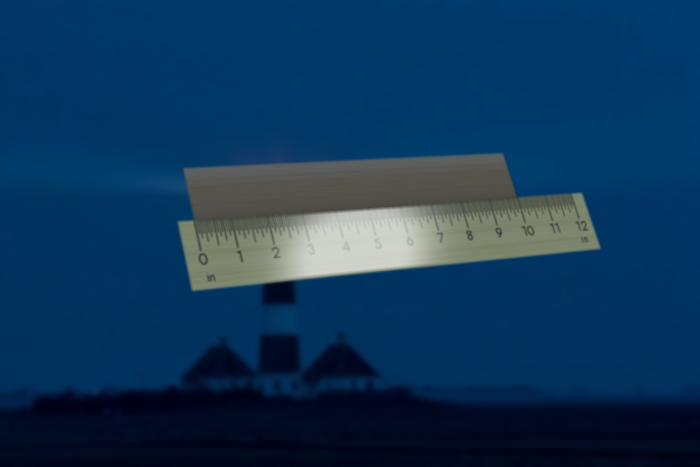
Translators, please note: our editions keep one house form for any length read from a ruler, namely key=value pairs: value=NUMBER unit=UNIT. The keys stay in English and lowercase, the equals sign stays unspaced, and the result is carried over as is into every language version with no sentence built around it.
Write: value=10 unit=in
